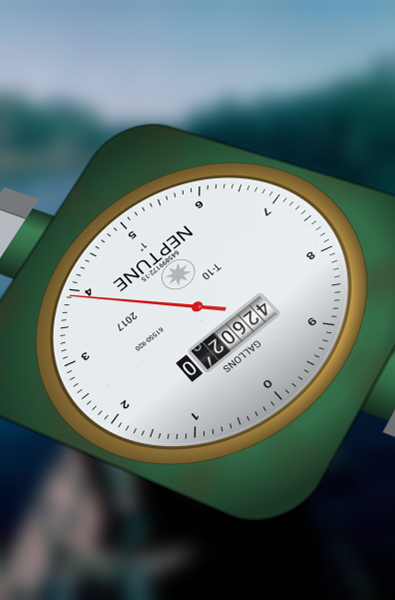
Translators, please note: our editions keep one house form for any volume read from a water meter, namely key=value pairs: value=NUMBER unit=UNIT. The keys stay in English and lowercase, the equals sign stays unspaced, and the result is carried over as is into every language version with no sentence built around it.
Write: value=4260273.9 unit=gal
